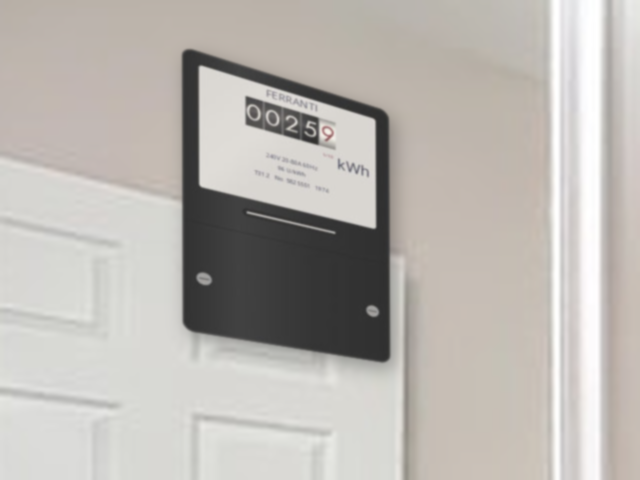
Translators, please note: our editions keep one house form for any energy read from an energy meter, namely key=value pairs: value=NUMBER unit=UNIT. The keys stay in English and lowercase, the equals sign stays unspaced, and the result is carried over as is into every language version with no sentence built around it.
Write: value=25.9 unit=kWh
